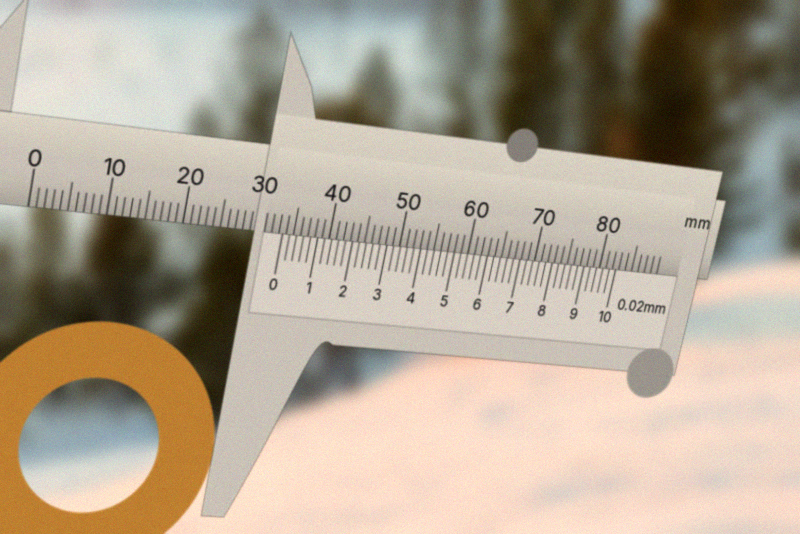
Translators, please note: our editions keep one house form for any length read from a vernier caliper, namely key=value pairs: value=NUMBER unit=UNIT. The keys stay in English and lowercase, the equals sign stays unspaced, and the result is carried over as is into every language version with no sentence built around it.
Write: value=33.5 unit=mm
